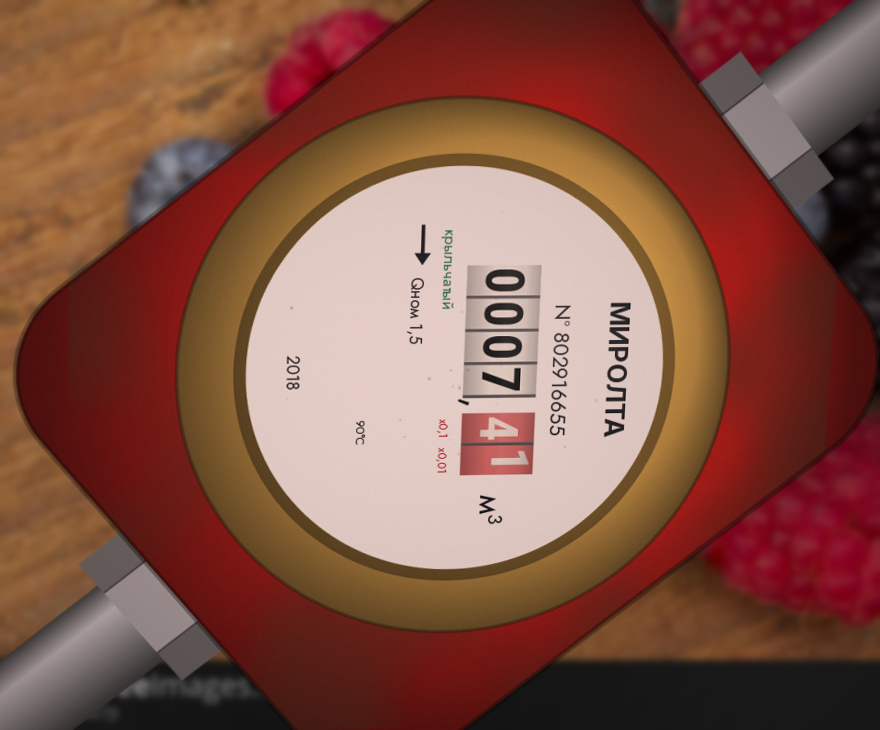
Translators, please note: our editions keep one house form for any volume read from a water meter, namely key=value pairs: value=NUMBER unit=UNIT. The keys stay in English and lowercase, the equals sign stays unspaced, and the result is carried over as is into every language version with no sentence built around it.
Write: value=7.41 unit=m³
